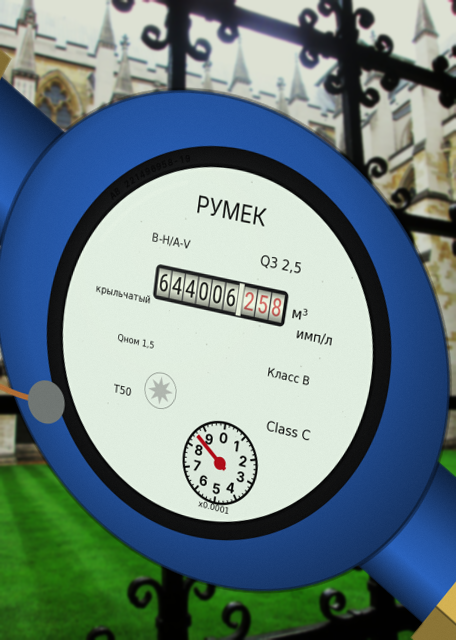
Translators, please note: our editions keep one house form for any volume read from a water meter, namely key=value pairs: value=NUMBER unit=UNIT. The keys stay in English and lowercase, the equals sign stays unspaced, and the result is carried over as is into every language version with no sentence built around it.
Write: value=644006.2588 unit=m³
